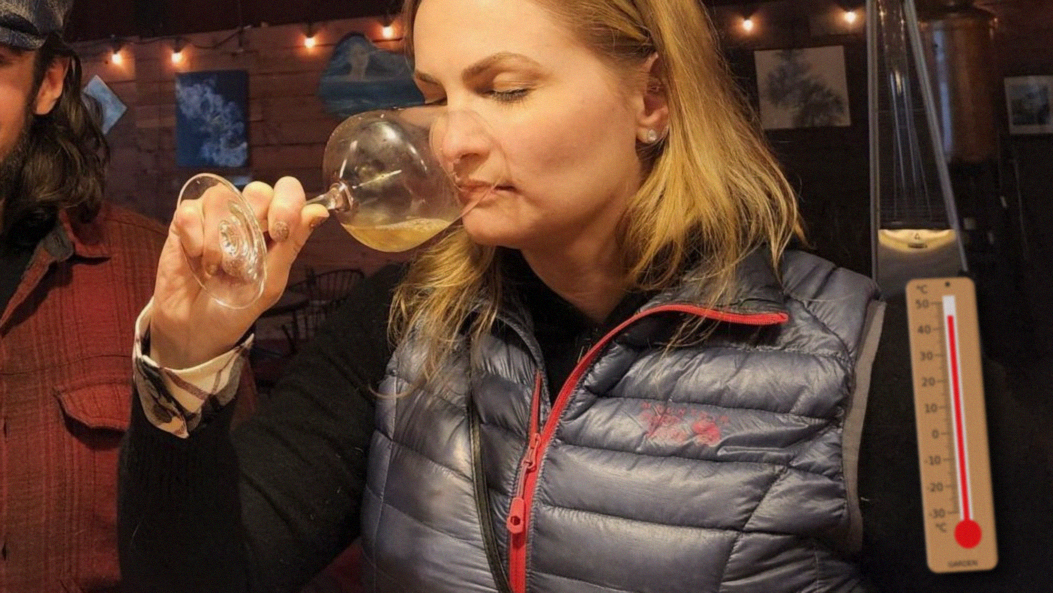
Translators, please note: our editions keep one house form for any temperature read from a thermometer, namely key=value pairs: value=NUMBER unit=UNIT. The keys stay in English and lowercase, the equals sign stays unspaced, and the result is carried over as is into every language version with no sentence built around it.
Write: value=45 unit=°C
